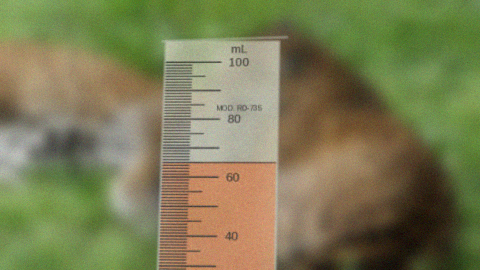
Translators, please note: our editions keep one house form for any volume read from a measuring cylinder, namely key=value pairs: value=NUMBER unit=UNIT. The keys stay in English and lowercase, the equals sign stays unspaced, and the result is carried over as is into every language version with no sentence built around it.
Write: value=65 unit=mL
